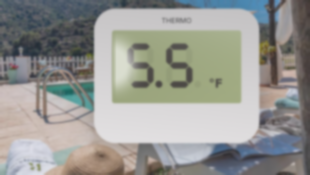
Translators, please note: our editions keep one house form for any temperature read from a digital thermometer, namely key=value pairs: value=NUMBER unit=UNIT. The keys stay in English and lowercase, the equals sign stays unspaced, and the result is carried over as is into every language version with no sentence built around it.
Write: value=5.5 unit=°F
